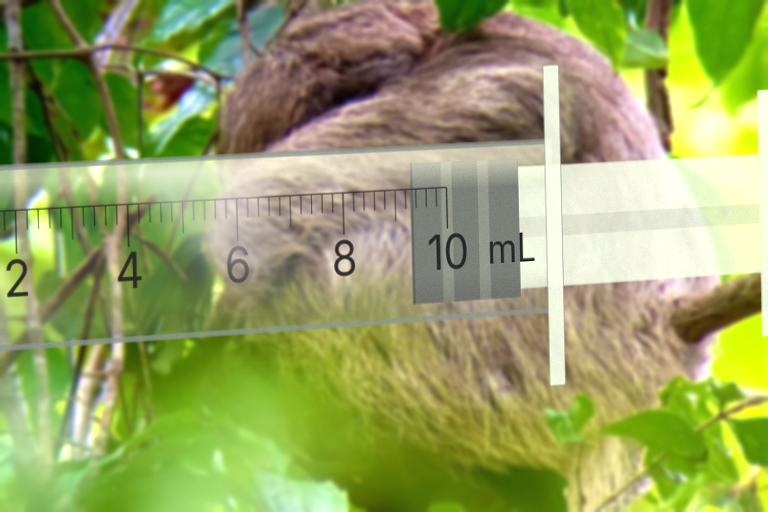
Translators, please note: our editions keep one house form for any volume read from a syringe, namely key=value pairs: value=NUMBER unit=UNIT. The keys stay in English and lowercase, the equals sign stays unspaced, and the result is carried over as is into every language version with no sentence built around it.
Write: value=9.3 unit=mL
